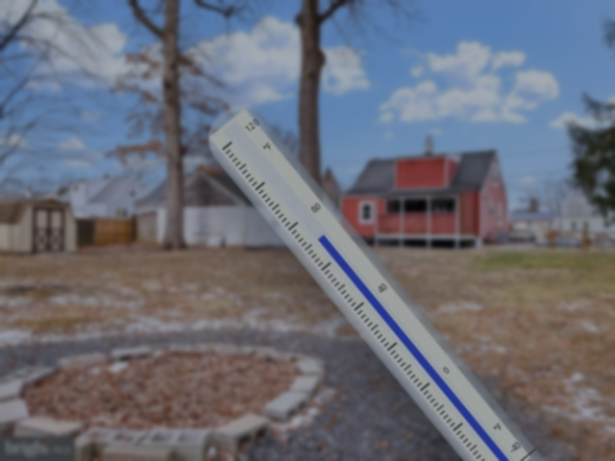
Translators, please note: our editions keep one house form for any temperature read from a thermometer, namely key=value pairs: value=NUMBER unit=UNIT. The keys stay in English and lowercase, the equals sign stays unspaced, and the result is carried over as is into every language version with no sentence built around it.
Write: value=70 unit=°F
